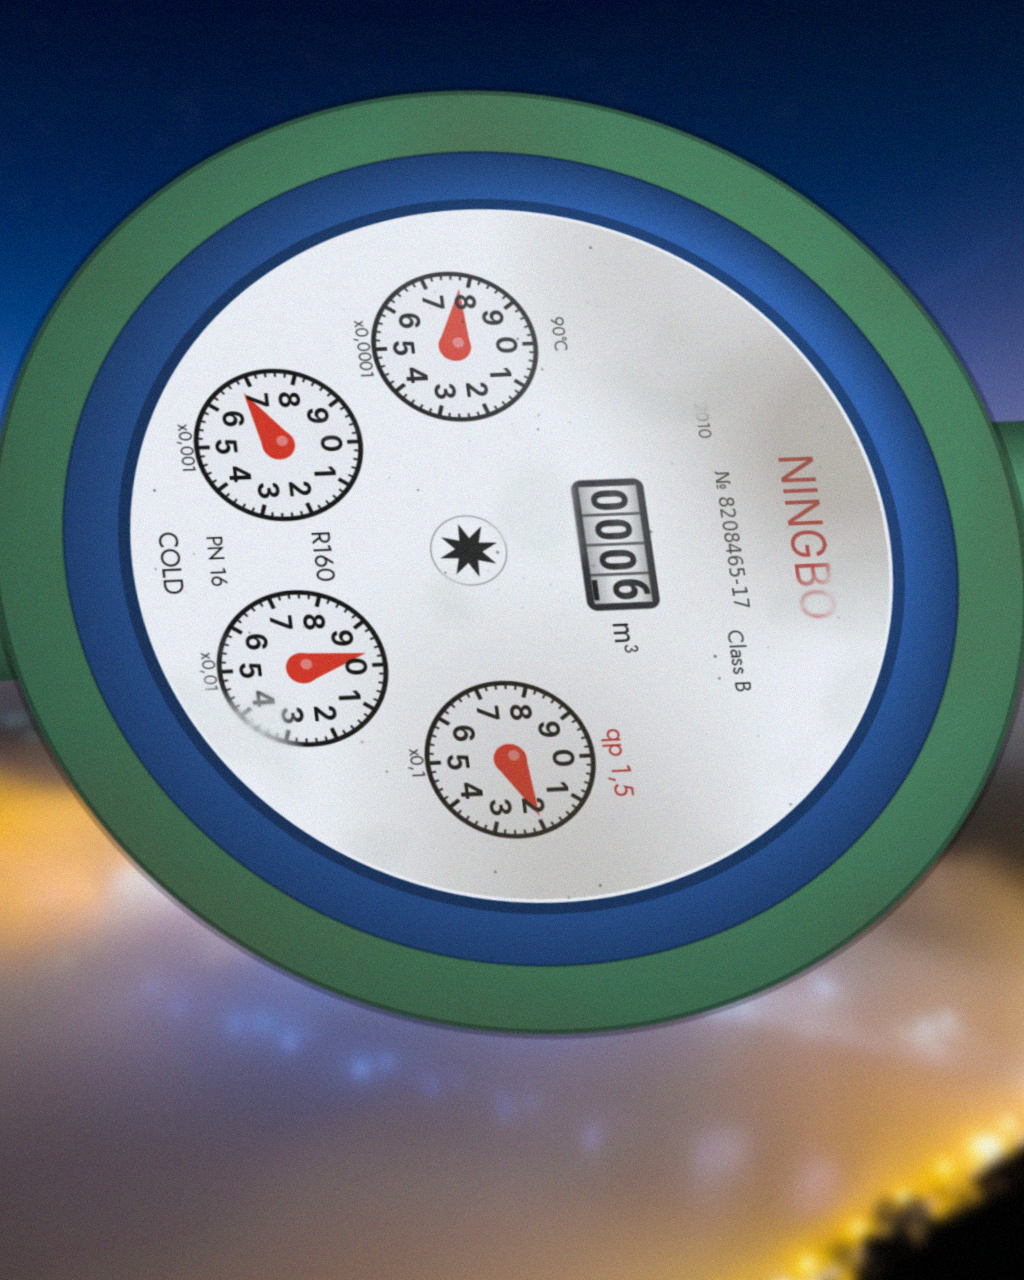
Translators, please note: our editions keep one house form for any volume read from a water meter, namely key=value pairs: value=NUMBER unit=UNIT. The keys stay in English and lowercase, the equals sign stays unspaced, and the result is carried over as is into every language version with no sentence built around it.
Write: value=6.1967 unit=m³
